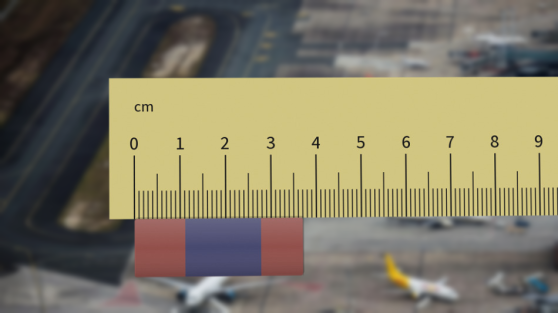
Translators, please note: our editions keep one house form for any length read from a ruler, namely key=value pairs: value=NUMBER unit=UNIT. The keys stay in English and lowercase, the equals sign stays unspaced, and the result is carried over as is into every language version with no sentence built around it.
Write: value=3.7 unit=cm
